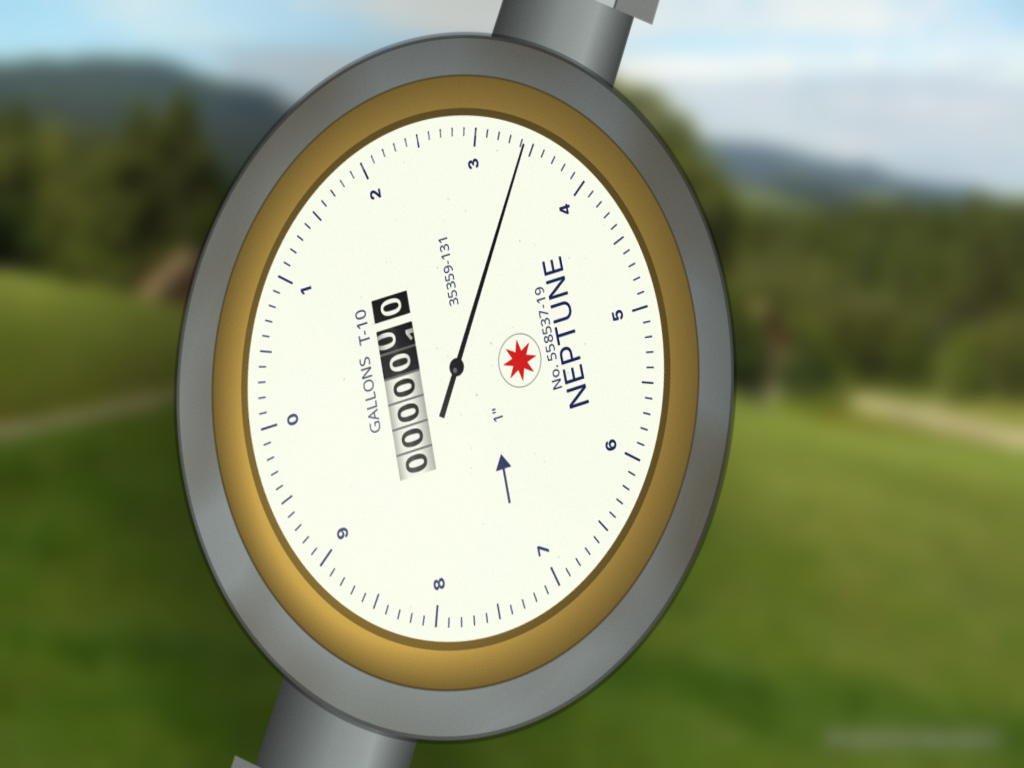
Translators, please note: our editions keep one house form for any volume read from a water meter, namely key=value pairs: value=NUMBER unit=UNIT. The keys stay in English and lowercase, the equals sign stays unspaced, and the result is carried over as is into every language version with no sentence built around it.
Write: value=3.4 unit=gal
